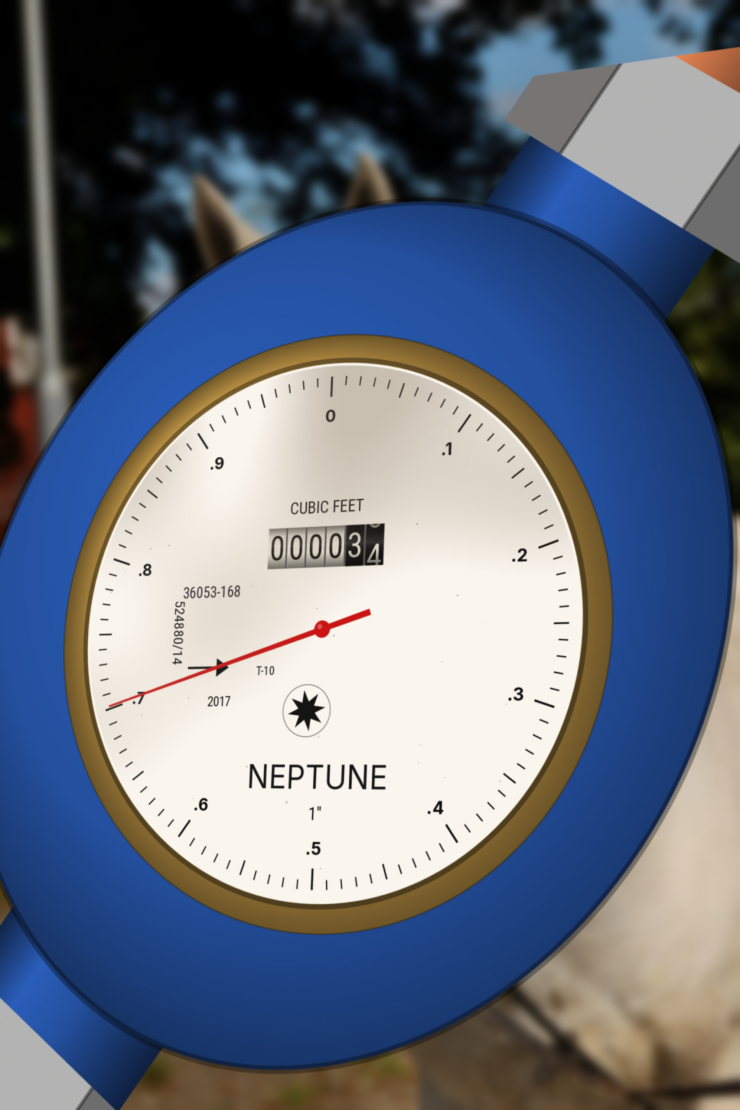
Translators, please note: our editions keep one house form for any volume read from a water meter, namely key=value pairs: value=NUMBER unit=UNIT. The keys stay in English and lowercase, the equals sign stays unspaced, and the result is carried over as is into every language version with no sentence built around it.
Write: value=33.70 unit=ft³
